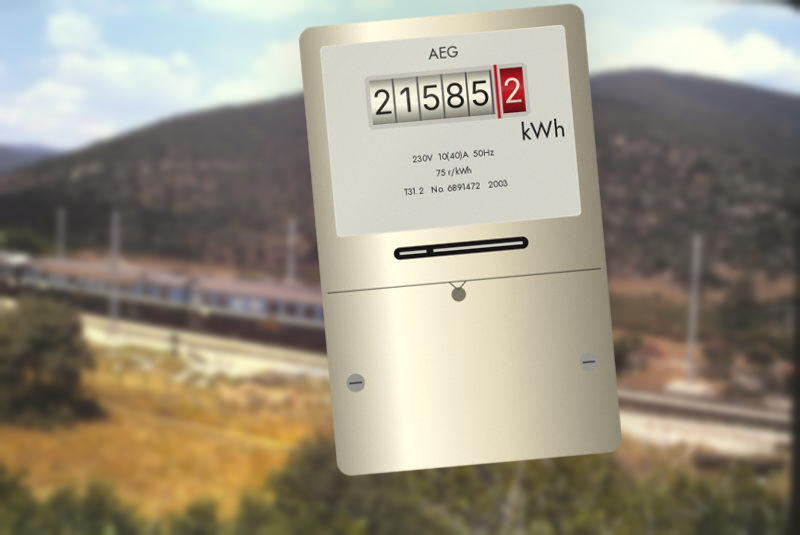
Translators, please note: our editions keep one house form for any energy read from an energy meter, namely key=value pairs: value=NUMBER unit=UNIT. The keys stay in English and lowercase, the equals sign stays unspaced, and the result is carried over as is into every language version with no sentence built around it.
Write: value=21585.2 unit=kWh
